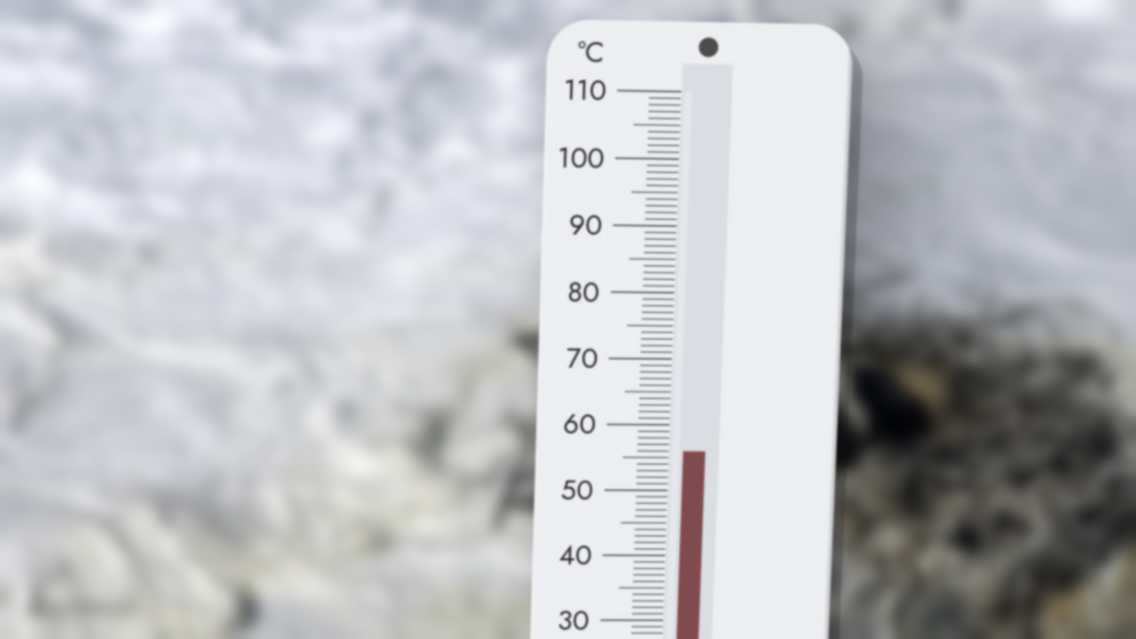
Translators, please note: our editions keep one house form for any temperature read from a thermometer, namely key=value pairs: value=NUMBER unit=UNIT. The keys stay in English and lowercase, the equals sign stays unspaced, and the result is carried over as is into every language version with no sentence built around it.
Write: value=56 unit=°C
